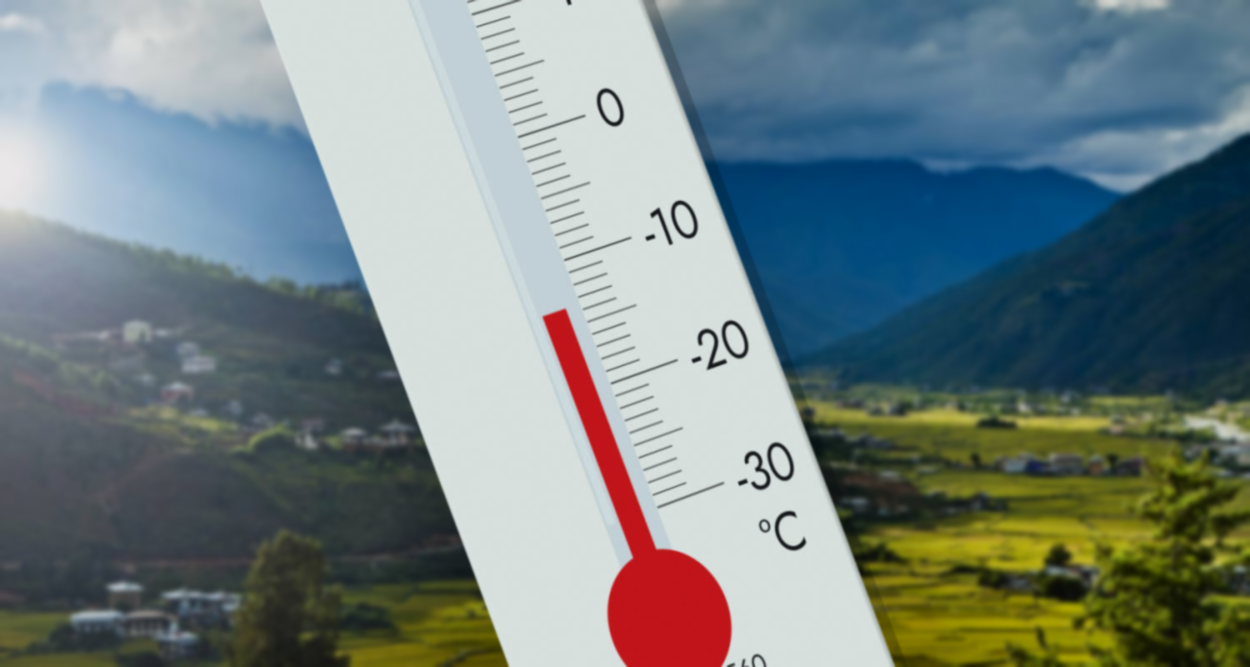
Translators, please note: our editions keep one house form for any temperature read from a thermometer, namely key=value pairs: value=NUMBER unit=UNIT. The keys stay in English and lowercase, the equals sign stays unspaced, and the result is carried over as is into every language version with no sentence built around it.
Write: value=-13.5 unit=°C
